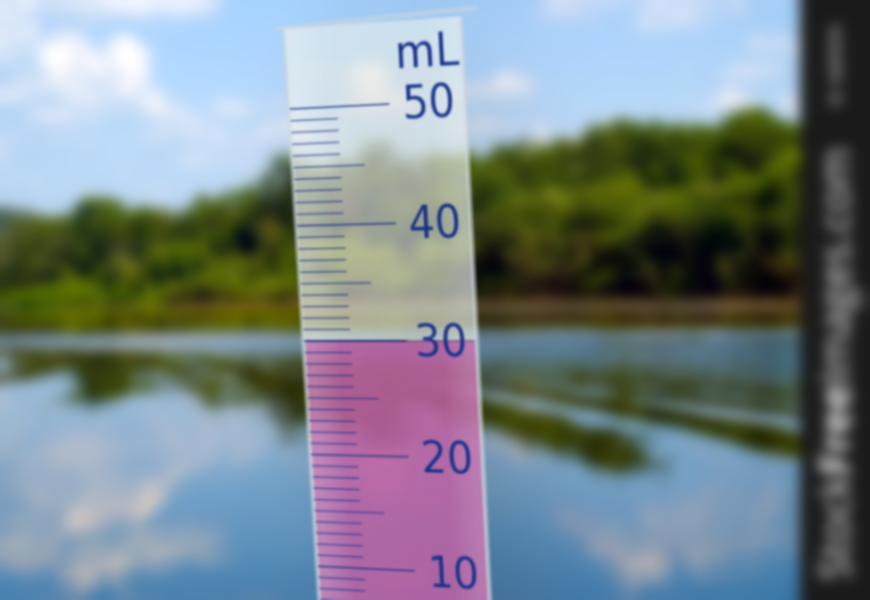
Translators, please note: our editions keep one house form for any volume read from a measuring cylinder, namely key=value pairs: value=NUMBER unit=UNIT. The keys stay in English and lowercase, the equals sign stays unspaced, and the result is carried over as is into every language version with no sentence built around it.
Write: value=30 unit=mL
